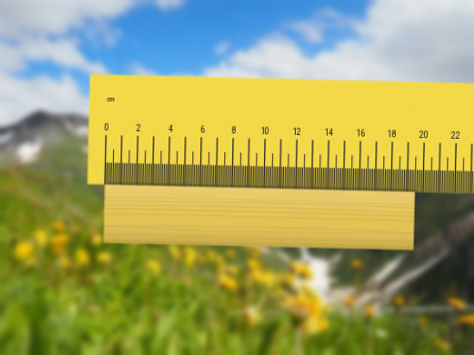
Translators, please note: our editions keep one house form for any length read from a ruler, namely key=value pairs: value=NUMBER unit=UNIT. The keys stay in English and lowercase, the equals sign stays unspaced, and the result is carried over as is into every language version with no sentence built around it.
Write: value=19.5 unit=cm
